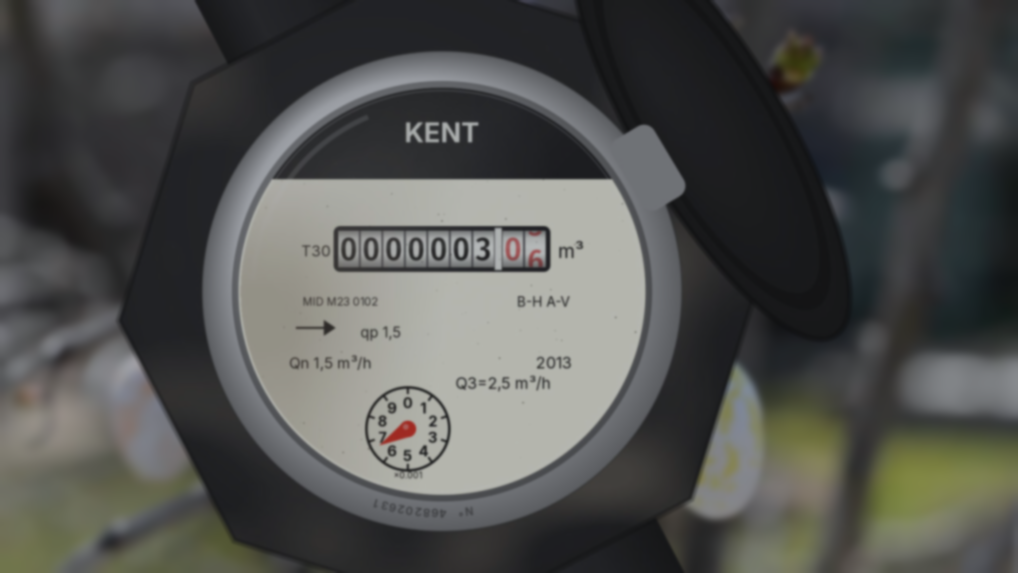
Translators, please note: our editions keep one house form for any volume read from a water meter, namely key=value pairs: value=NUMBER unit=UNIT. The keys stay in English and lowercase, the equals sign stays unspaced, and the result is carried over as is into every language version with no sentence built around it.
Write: value=3.056 unit=m³
